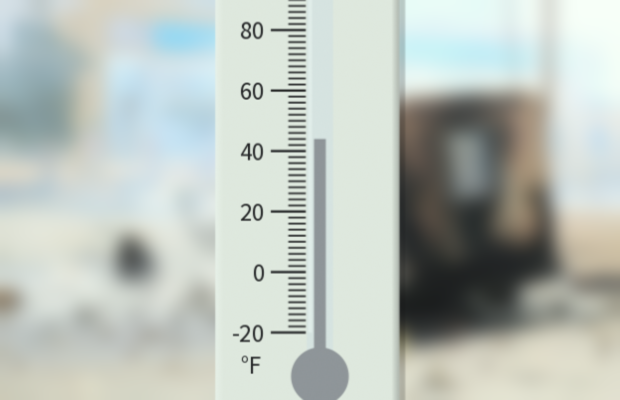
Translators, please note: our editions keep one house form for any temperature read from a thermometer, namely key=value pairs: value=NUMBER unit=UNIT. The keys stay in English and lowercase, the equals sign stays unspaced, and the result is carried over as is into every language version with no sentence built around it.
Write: value=44 unit=°F
